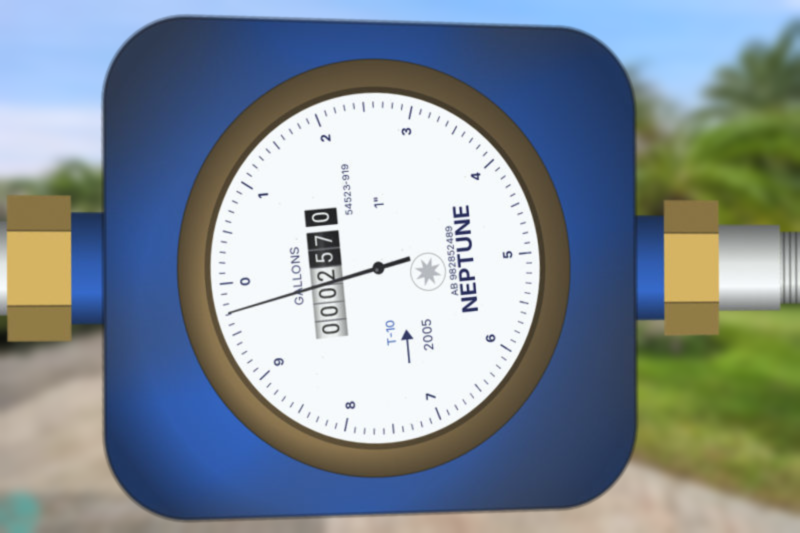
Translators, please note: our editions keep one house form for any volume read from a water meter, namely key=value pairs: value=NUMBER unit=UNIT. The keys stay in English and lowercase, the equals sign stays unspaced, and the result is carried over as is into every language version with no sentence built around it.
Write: value=2569.7 unit=gal
